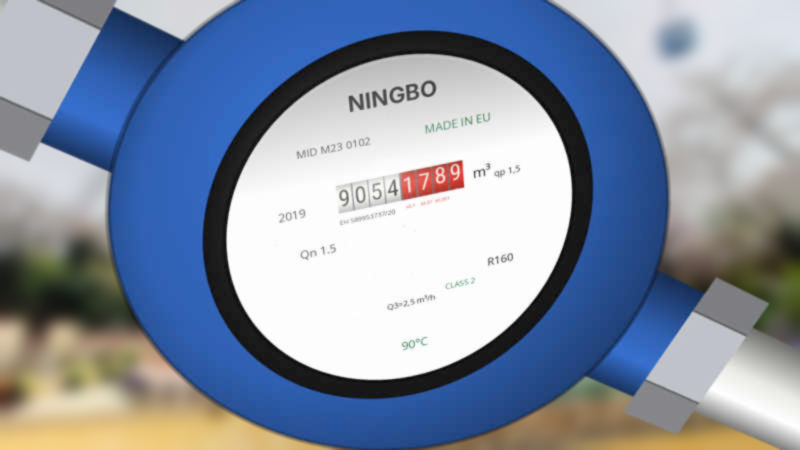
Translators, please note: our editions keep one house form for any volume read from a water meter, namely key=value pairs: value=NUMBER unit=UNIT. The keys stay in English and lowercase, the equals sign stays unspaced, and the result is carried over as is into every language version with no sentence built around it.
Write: value=9054.1789 unit=m³
